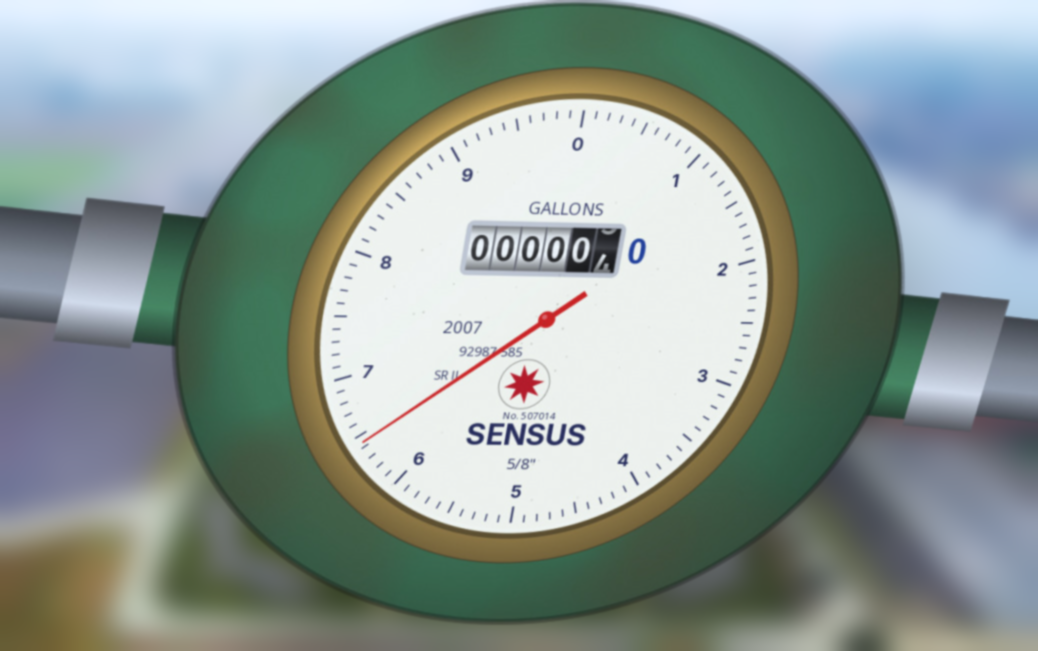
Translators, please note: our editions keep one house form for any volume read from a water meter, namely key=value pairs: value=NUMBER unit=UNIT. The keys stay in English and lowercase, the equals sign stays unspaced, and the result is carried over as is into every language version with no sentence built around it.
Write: value=36.4 unit=gal
